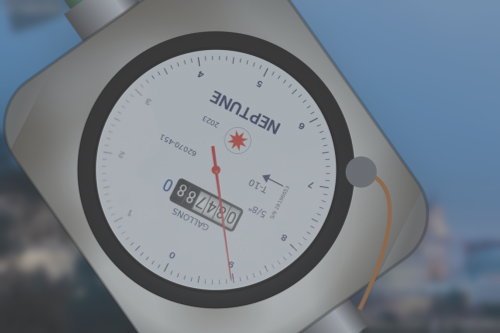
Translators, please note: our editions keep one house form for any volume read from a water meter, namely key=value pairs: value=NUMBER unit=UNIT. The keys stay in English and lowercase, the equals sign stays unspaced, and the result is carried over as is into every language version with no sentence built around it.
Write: value=847879.0 unit=gal
